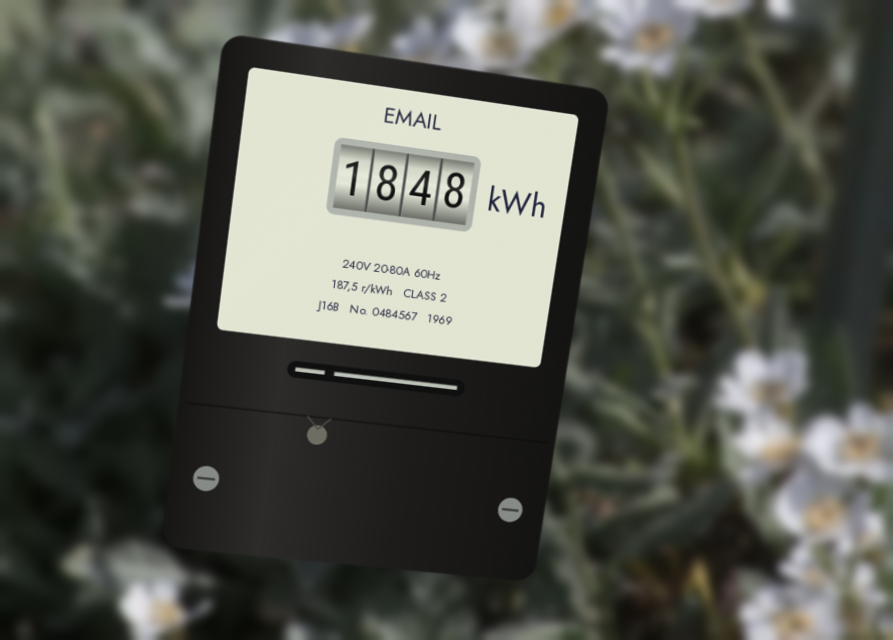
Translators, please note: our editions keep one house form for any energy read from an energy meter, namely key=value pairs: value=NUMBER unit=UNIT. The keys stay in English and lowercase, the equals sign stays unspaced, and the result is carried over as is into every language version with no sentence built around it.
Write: value=1848 unit=kWh
